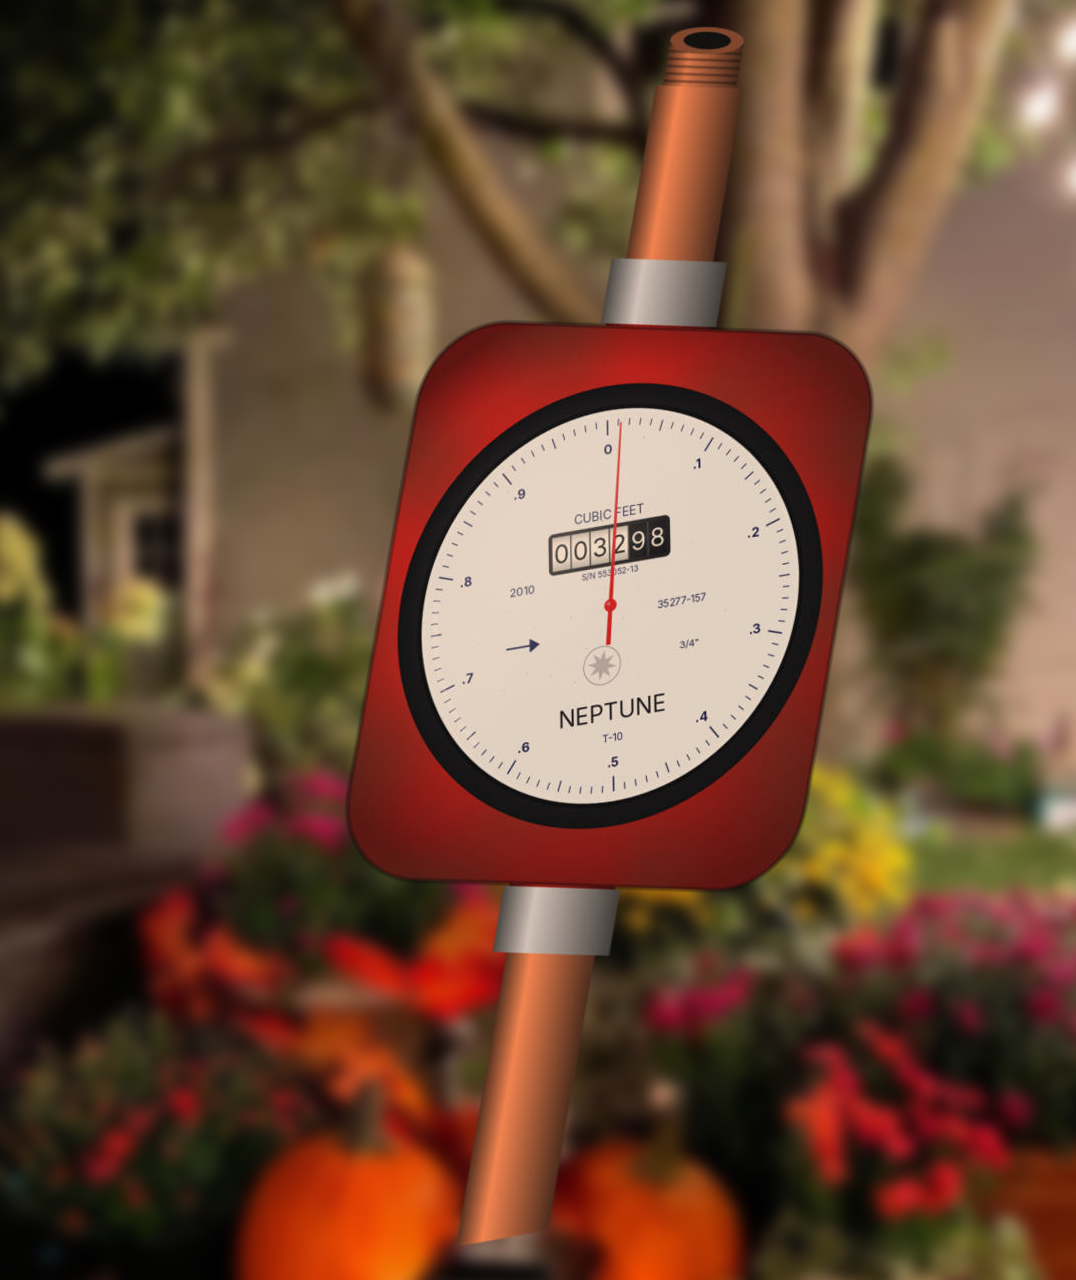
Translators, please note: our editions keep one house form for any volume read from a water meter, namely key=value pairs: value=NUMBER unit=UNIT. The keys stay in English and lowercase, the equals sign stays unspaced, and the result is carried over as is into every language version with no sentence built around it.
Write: value=3298.01 unit=ft³
